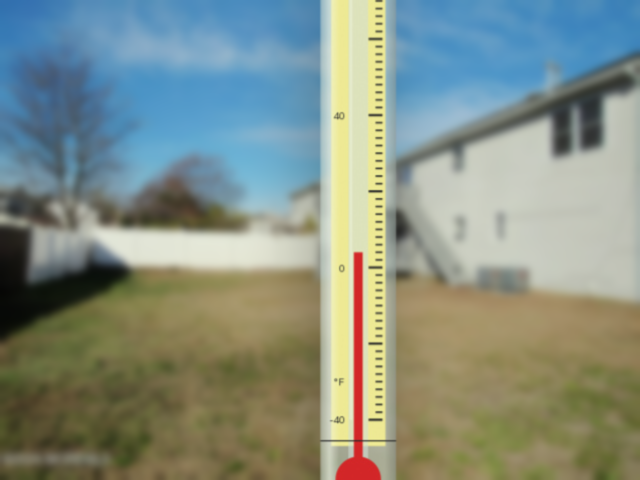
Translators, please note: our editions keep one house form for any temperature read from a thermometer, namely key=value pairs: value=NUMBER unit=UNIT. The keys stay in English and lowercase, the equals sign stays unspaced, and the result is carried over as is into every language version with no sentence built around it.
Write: value=4 unit=°F
